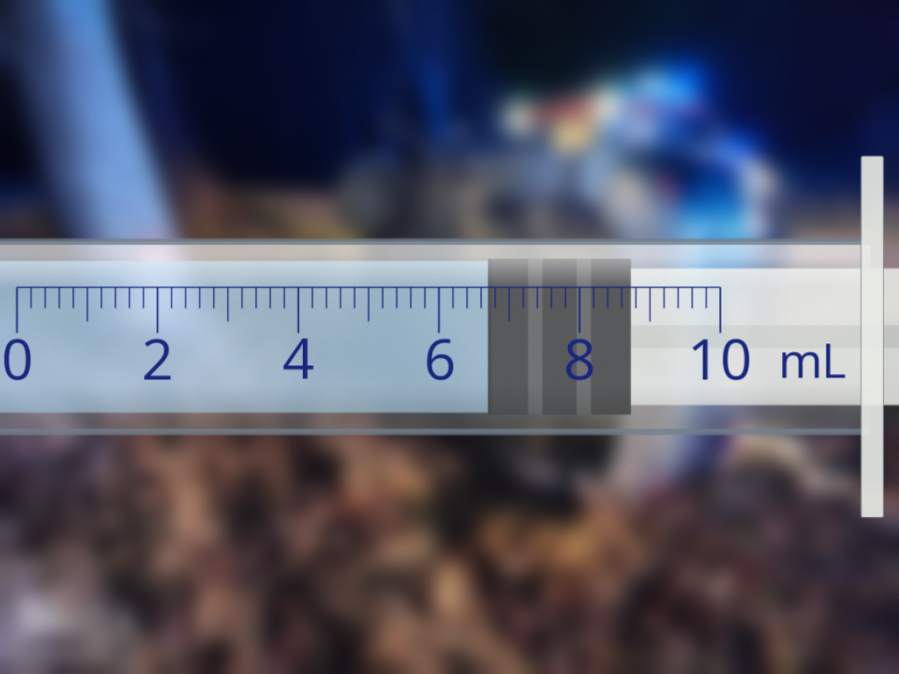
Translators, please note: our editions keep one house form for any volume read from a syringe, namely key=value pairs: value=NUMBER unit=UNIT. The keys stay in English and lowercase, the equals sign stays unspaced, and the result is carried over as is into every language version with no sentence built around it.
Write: value=6.7 unit=mL
